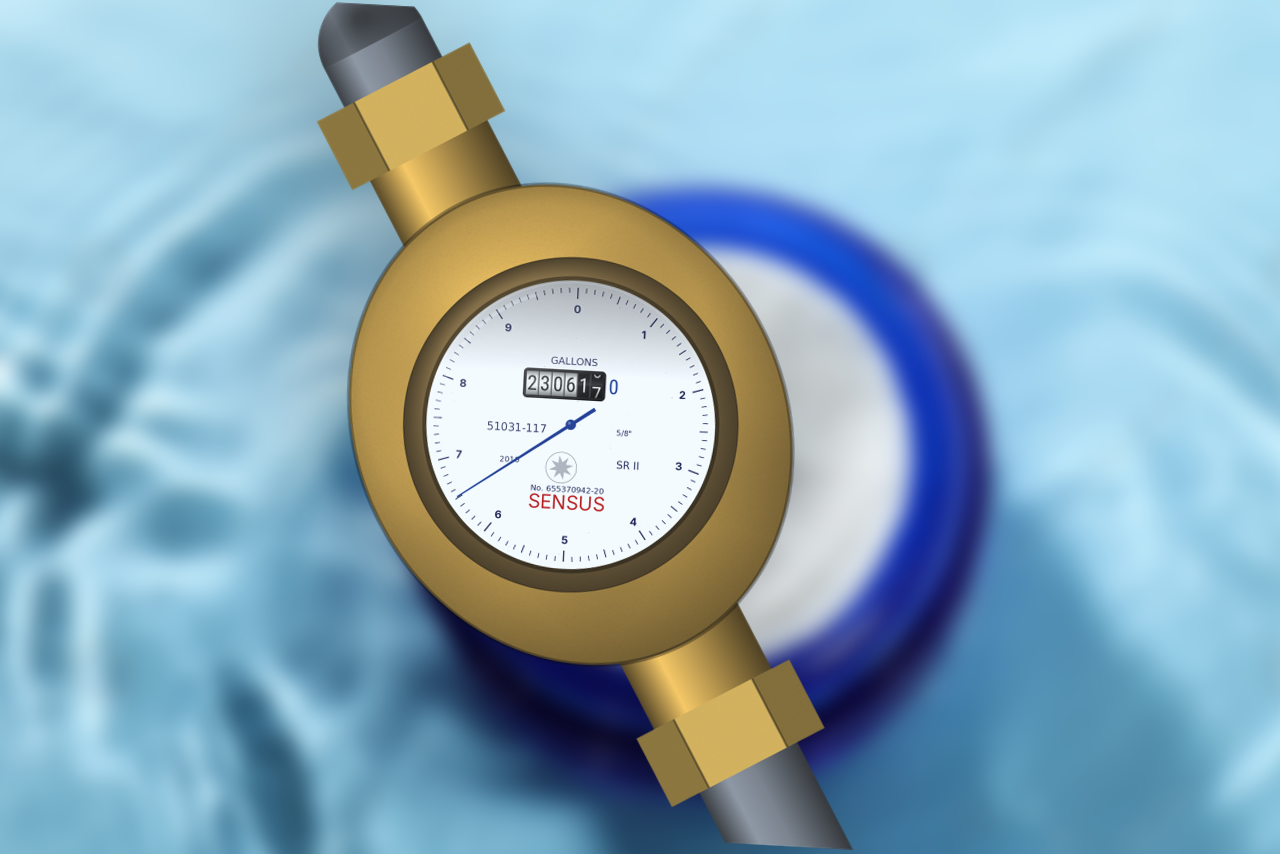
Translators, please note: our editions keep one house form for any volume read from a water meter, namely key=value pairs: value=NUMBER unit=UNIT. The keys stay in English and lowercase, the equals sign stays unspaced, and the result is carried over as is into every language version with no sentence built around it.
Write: value=2306166.5 unit=gal
